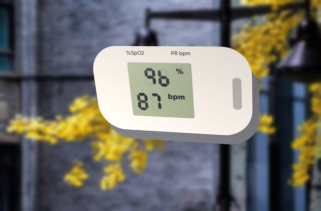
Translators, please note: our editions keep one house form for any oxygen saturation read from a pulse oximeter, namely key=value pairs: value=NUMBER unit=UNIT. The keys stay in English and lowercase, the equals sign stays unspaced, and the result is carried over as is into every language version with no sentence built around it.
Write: value=96 unit=%
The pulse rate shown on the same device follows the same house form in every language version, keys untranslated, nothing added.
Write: value=87 unit=bpm
